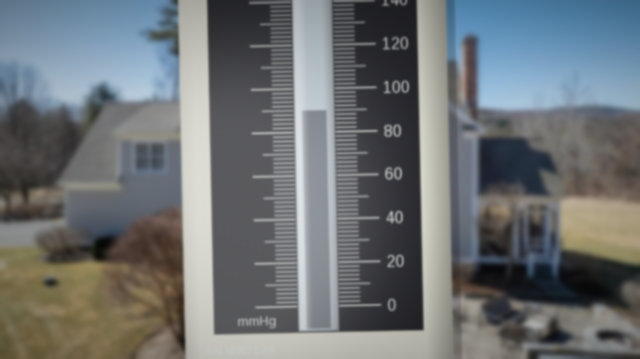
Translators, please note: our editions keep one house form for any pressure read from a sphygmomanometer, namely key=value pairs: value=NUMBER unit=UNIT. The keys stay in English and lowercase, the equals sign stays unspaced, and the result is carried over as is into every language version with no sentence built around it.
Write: value=90 unit=mmHg
